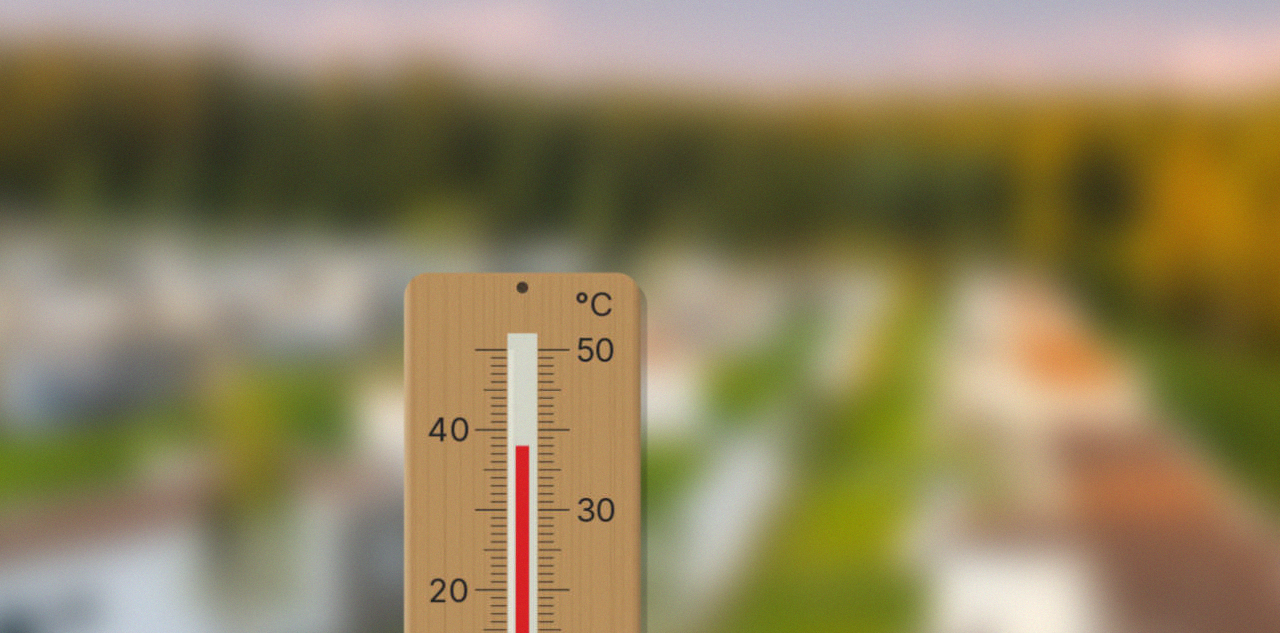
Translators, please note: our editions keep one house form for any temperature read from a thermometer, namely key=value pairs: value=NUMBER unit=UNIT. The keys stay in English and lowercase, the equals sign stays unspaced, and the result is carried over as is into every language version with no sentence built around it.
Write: value=38 unit=°C
